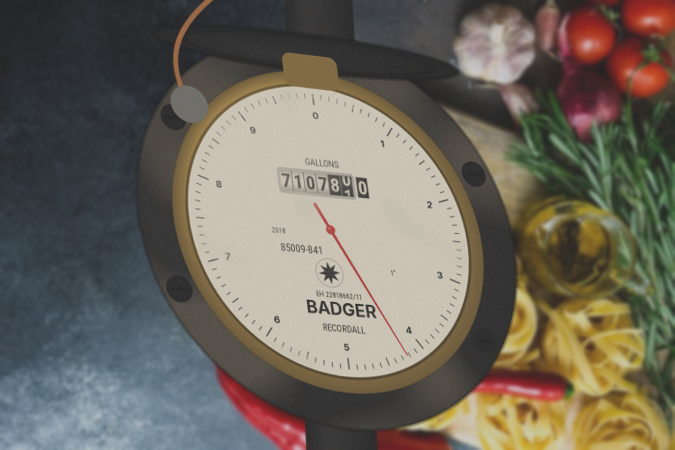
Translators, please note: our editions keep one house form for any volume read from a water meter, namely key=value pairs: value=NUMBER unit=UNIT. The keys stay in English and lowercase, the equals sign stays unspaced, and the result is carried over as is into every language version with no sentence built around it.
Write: value=7107804.2 unit=gal
